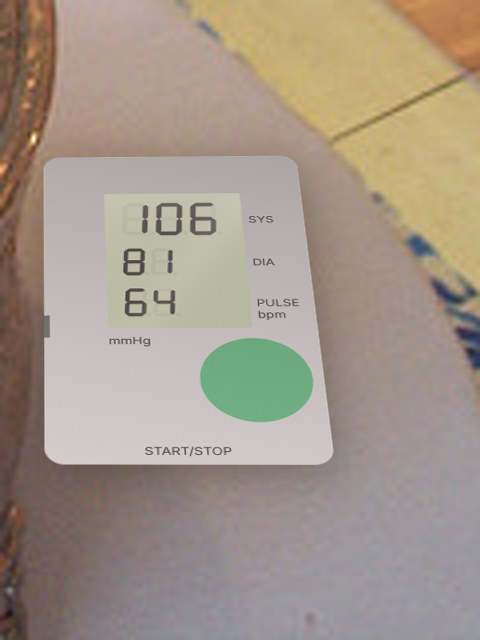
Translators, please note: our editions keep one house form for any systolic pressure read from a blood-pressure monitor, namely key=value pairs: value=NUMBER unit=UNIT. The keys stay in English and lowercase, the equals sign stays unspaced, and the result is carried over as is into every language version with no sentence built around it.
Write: value=106 unit=mmHg
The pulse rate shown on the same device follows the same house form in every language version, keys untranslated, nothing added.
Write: value=64 unit=bpm
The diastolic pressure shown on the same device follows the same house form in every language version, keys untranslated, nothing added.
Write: value=81 unit=mmHg
